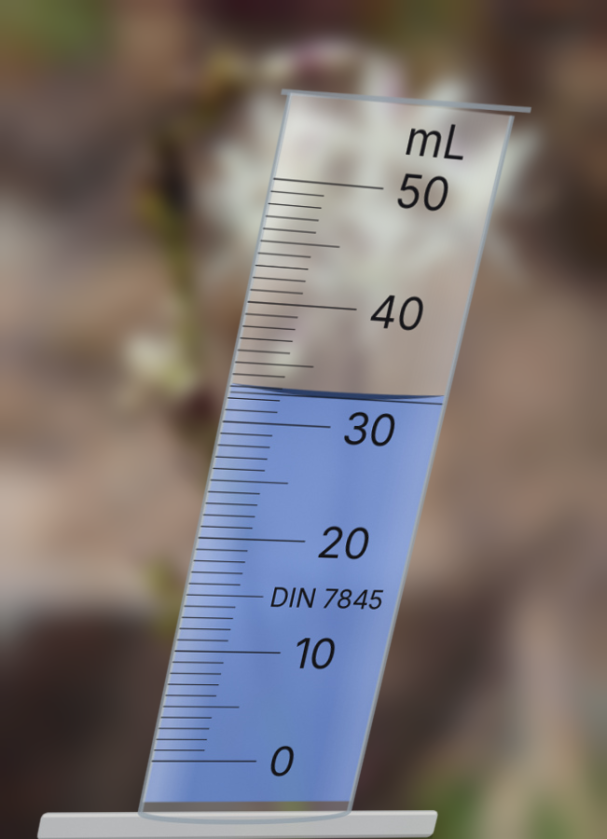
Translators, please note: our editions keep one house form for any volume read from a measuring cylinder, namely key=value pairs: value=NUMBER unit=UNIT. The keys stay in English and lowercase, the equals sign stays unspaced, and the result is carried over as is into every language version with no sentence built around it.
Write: value=32.5 unit=mL
